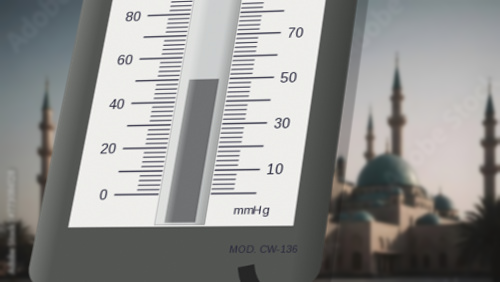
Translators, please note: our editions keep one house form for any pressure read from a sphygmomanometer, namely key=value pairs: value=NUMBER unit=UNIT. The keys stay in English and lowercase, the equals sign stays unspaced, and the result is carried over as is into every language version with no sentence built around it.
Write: value=50 unit=mmHg
